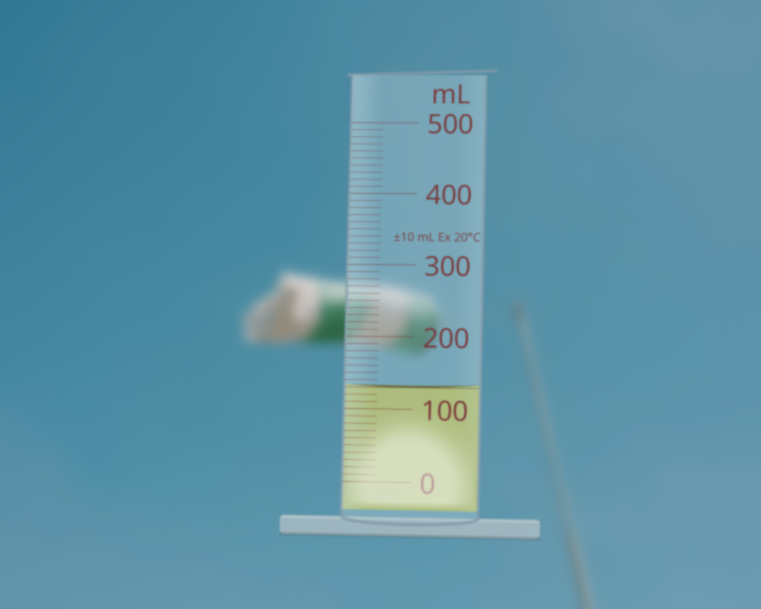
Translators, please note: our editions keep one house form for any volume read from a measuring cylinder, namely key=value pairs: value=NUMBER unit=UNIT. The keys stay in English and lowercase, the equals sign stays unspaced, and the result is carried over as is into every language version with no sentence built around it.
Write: value=130 unit=mL
